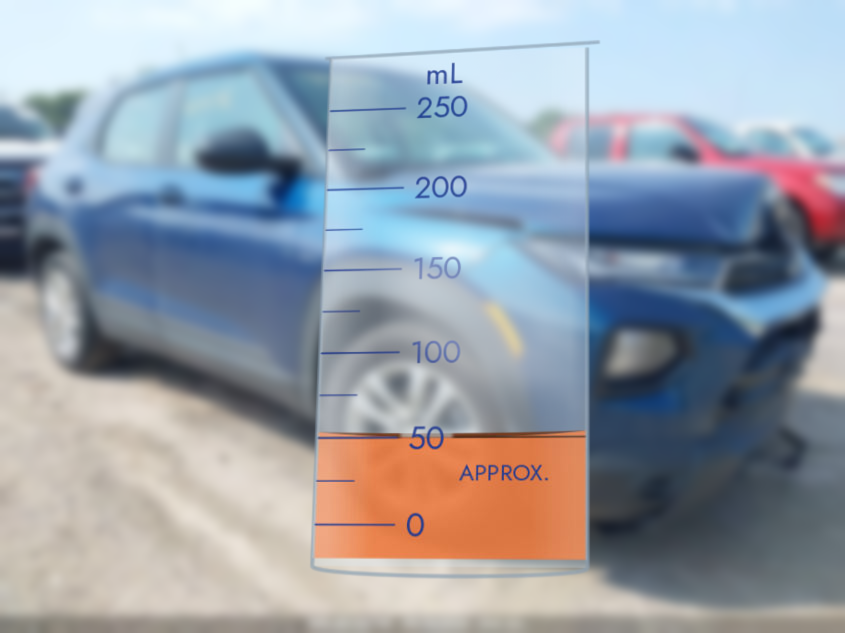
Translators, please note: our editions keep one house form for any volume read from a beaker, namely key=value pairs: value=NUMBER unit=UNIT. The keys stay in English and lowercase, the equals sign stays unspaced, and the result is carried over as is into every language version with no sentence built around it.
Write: value=50 unit=mL
